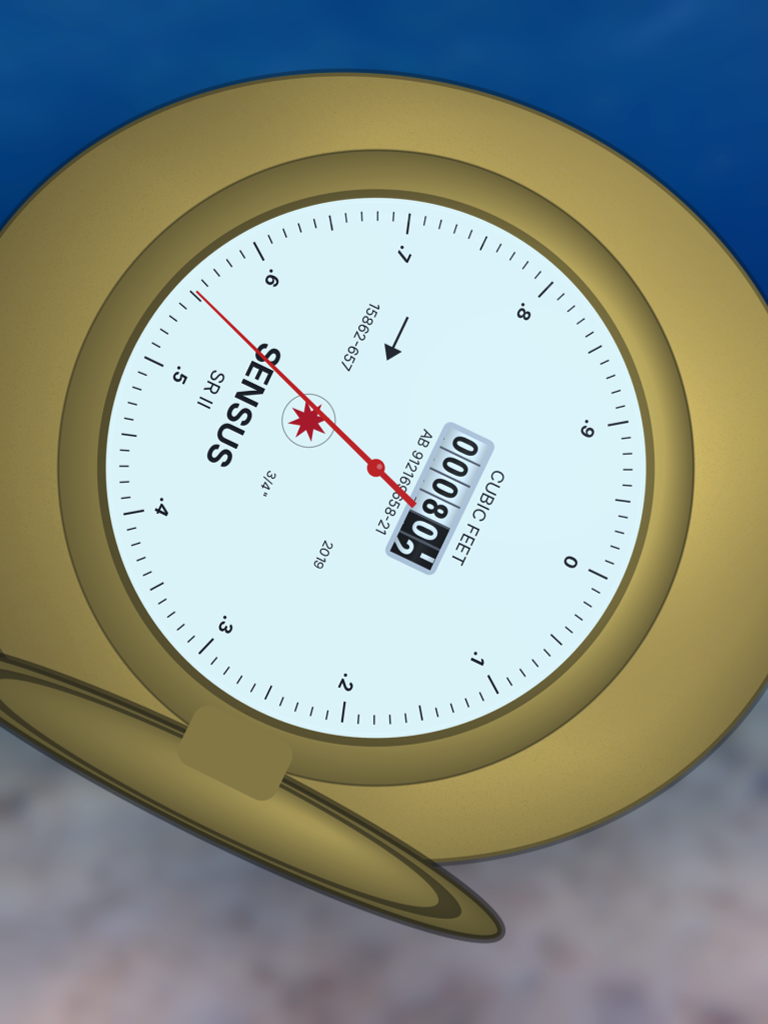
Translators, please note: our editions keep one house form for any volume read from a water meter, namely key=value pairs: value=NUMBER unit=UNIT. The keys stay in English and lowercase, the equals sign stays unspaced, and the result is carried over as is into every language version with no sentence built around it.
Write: value=801.55 unit=ft³
